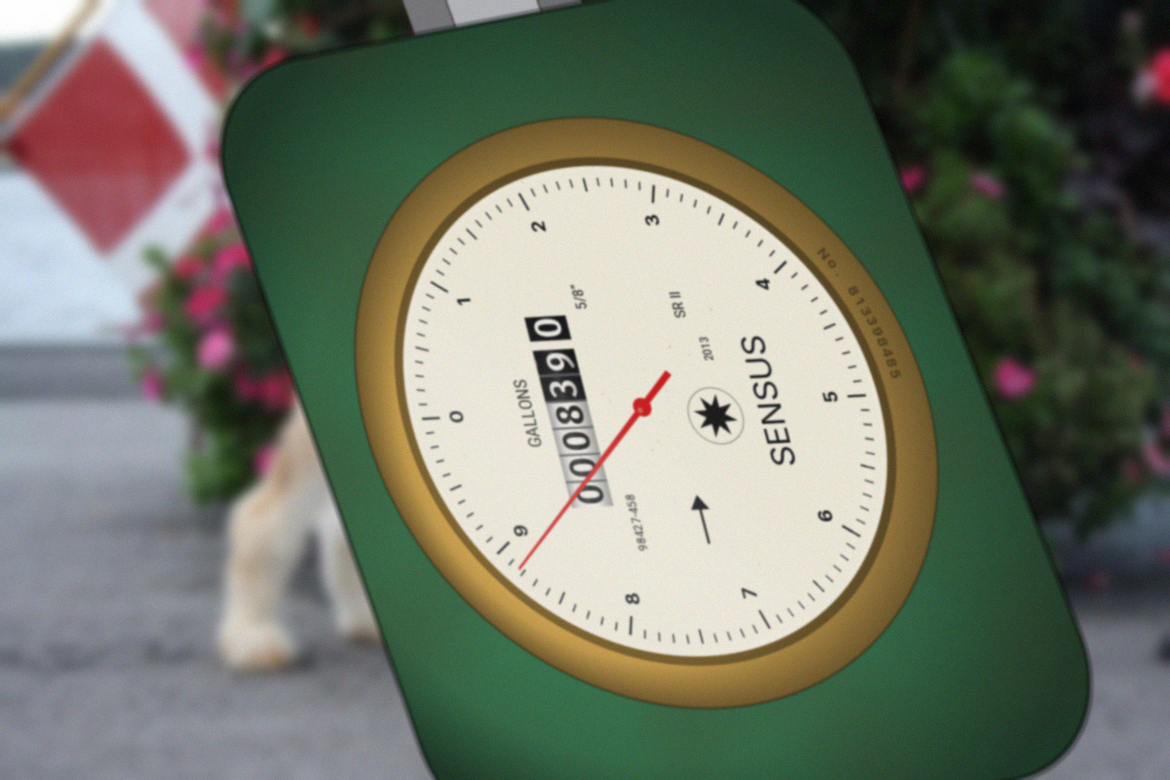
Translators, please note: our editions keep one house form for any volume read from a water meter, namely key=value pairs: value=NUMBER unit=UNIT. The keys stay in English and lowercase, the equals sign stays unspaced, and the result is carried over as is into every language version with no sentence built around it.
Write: value=8388.8 unit=gal
